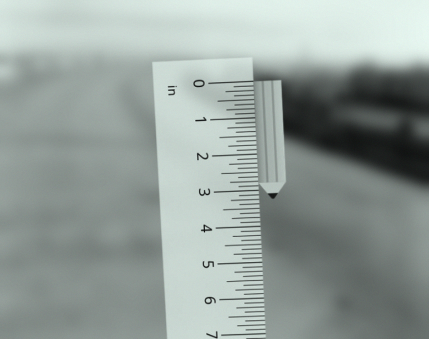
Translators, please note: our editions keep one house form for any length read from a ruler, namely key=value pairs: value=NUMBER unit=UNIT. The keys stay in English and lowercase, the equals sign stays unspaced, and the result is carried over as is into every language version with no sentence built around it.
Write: value=3.25 unit=in
